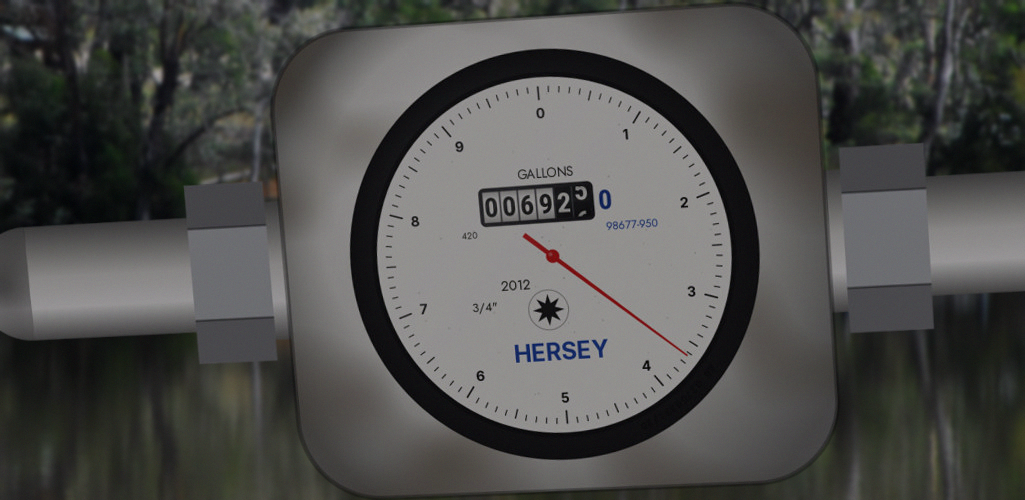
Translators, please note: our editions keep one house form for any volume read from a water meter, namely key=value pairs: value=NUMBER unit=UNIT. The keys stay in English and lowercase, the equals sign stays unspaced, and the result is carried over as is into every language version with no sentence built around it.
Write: value=69253.6 unit=gal
